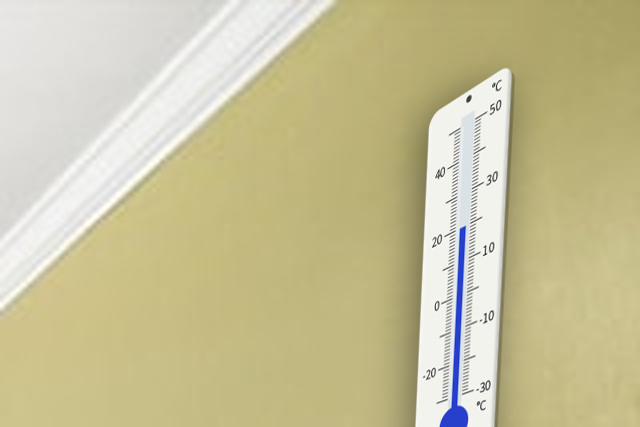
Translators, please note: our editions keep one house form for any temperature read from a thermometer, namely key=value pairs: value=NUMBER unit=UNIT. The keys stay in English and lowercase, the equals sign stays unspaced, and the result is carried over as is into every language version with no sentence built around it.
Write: value=20 unit=°C
